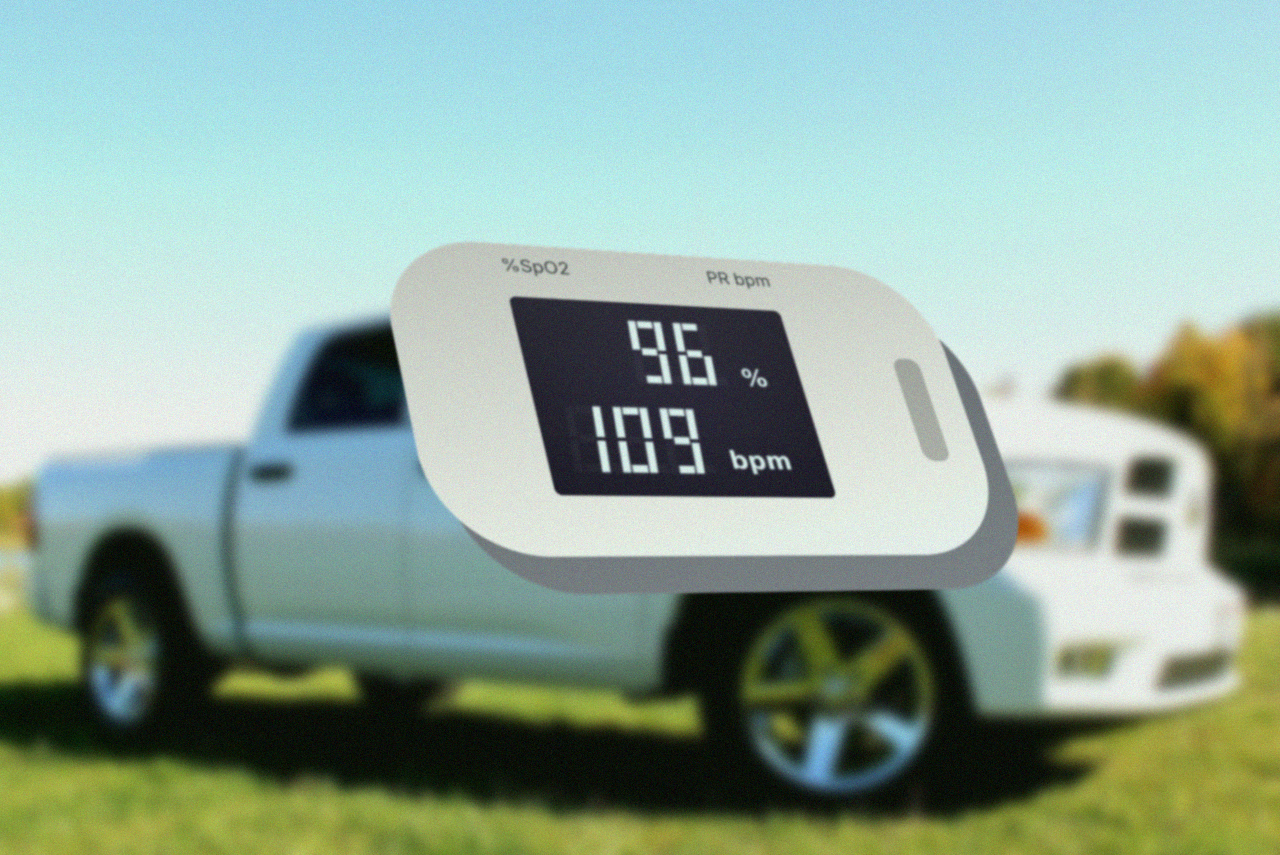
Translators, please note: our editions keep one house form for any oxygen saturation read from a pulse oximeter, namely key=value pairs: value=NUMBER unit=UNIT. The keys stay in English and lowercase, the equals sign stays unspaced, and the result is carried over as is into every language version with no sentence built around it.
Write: value=96 unit=%
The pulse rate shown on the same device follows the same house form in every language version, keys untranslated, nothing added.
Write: value=109 unit=bpm
